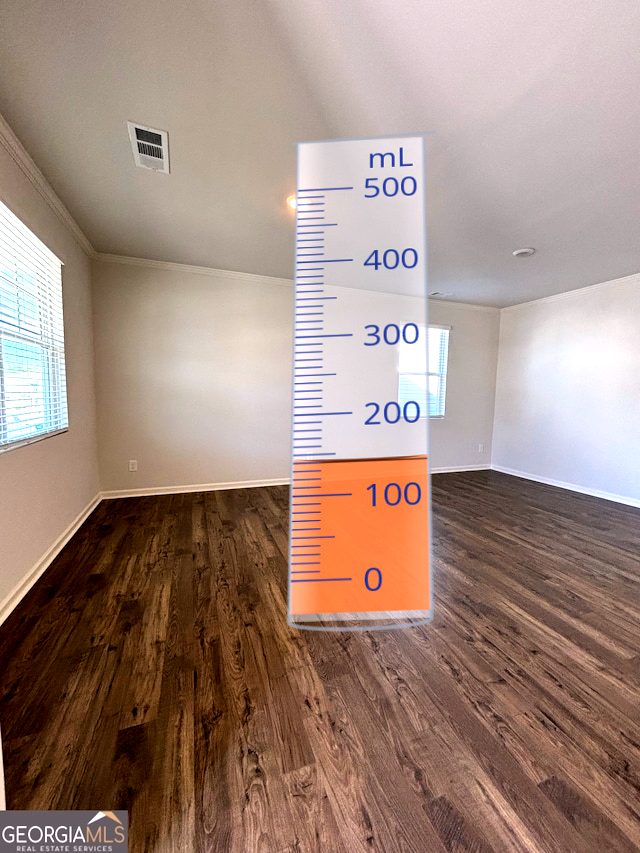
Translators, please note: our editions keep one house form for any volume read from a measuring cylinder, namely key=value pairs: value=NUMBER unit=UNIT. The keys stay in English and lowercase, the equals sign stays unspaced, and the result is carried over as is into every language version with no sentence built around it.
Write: value=140 unit=mL
